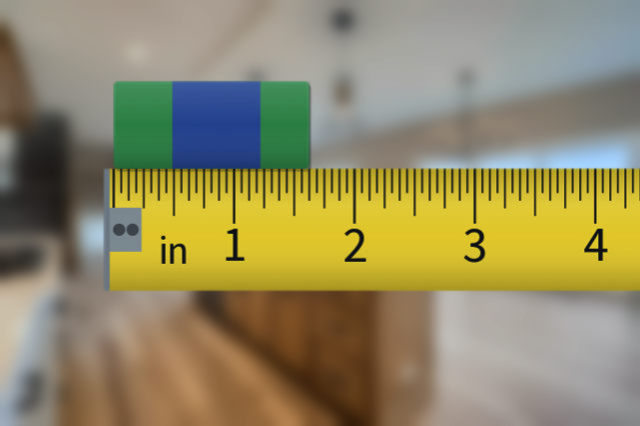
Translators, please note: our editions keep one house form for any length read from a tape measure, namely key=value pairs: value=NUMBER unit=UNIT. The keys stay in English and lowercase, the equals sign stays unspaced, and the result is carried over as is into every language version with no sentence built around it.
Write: value=1.625 unit=in
